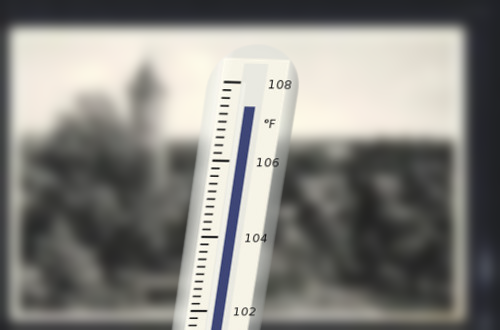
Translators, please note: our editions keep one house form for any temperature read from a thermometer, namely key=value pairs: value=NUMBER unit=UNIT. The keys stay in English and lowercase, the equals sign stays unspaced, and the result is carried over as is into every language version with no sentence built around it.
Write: value=107.4 unit=°F
